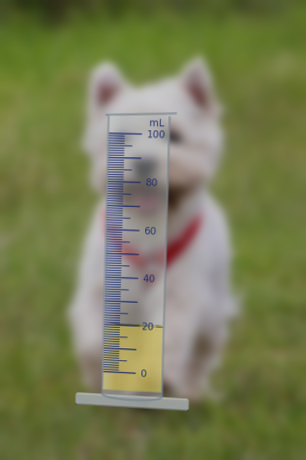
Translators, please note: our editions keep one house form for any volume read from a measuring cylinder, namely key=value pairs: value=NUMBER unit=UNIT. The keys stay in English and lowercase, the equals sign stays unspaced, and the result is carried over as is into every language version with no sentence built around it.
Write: value=20 unit=mL
